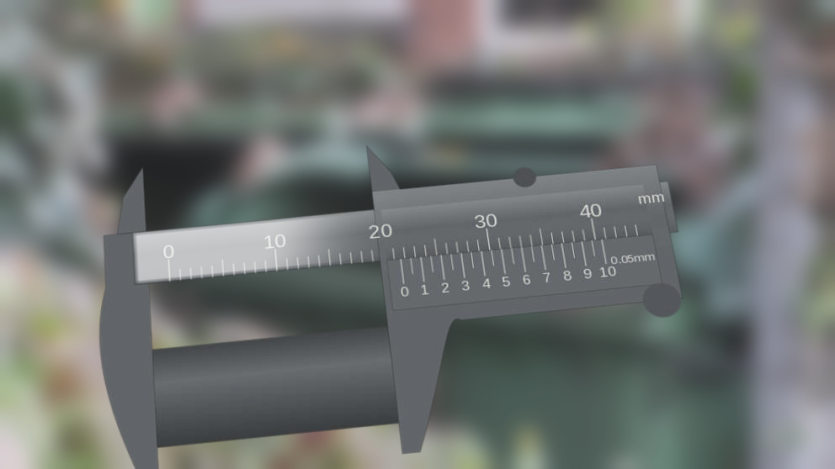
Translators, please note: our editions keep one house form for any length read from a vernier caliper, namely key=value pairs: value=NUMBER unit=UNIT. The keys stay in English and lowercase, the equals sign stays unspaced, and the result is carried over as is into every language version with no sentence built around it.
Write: value=21.6 unit=mm
